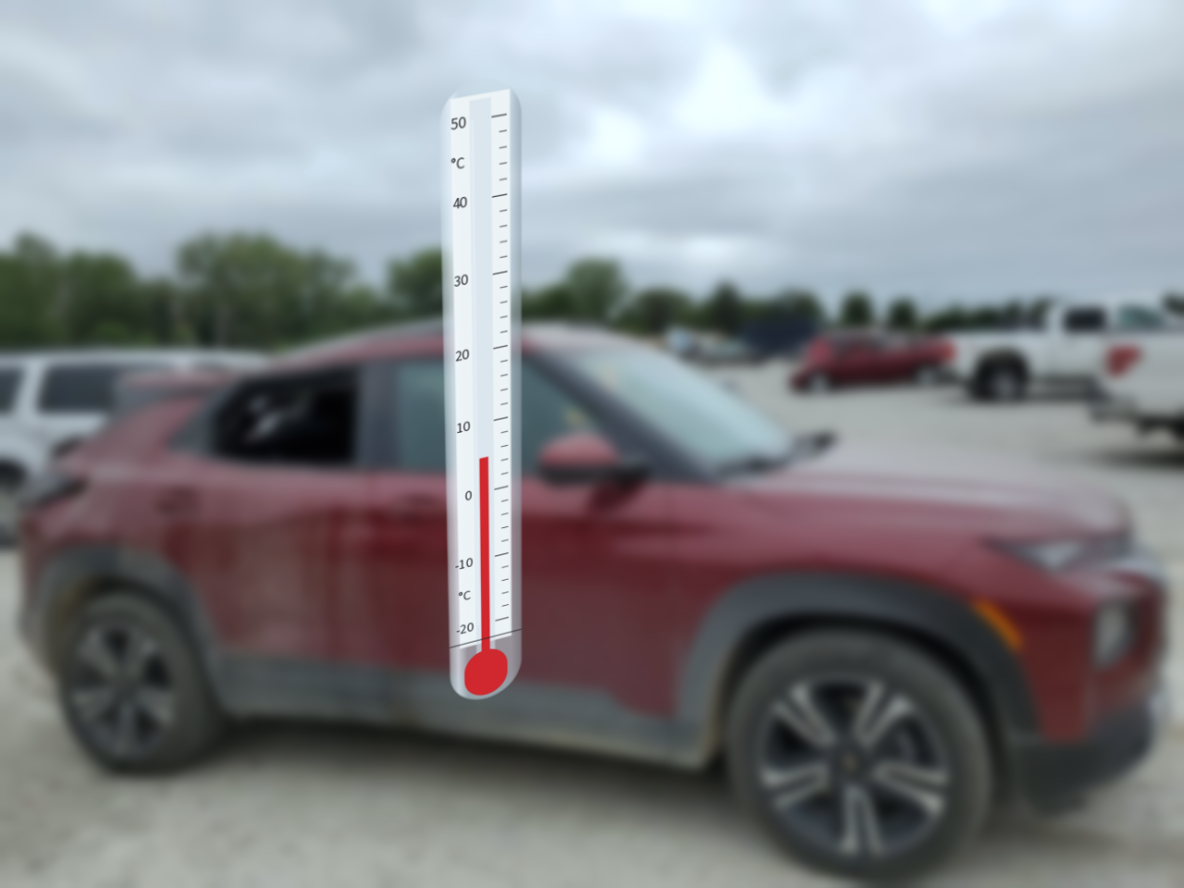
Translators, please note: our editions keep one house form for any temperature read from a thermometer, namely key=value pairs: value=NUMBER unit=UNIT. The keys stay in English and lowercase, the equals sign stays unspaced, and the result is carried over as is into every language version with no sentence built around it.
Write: value=5 unit=°C
